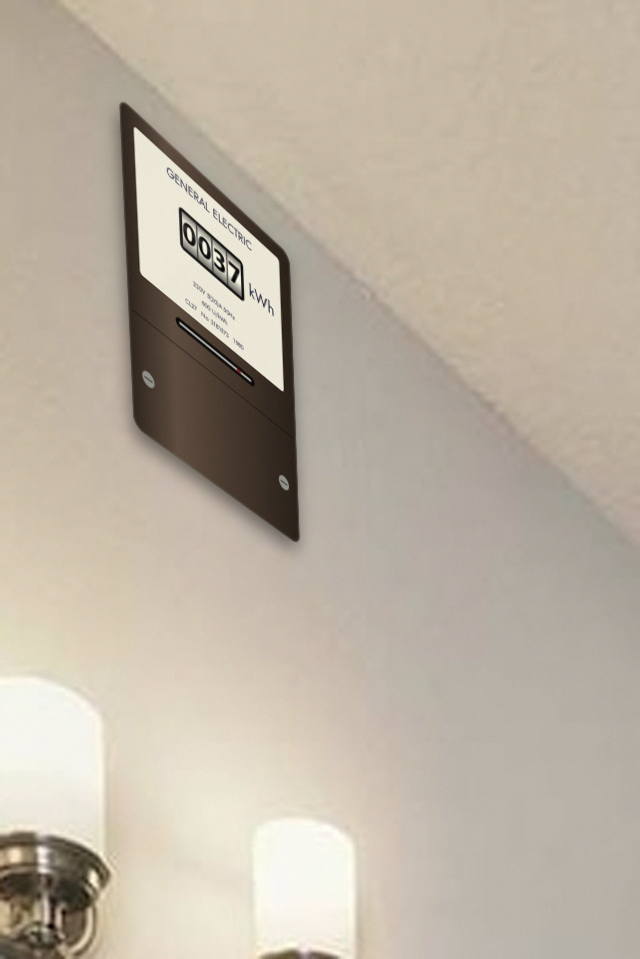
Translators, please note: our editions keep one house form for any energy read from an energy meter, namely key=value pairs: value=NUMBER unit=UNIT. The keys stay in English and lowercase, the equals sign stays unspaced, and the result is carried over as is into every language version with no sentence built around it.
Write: value=37 unit=kWh
